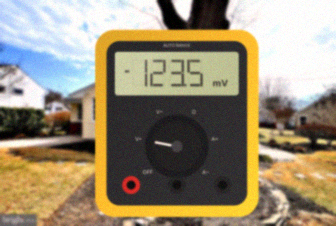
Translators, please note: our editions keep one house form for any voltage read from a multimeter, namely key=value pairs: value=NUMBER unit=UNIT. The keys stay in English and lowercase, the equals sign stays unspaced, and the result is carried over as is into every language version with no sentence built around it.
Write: value=-123.5 unit=mV
